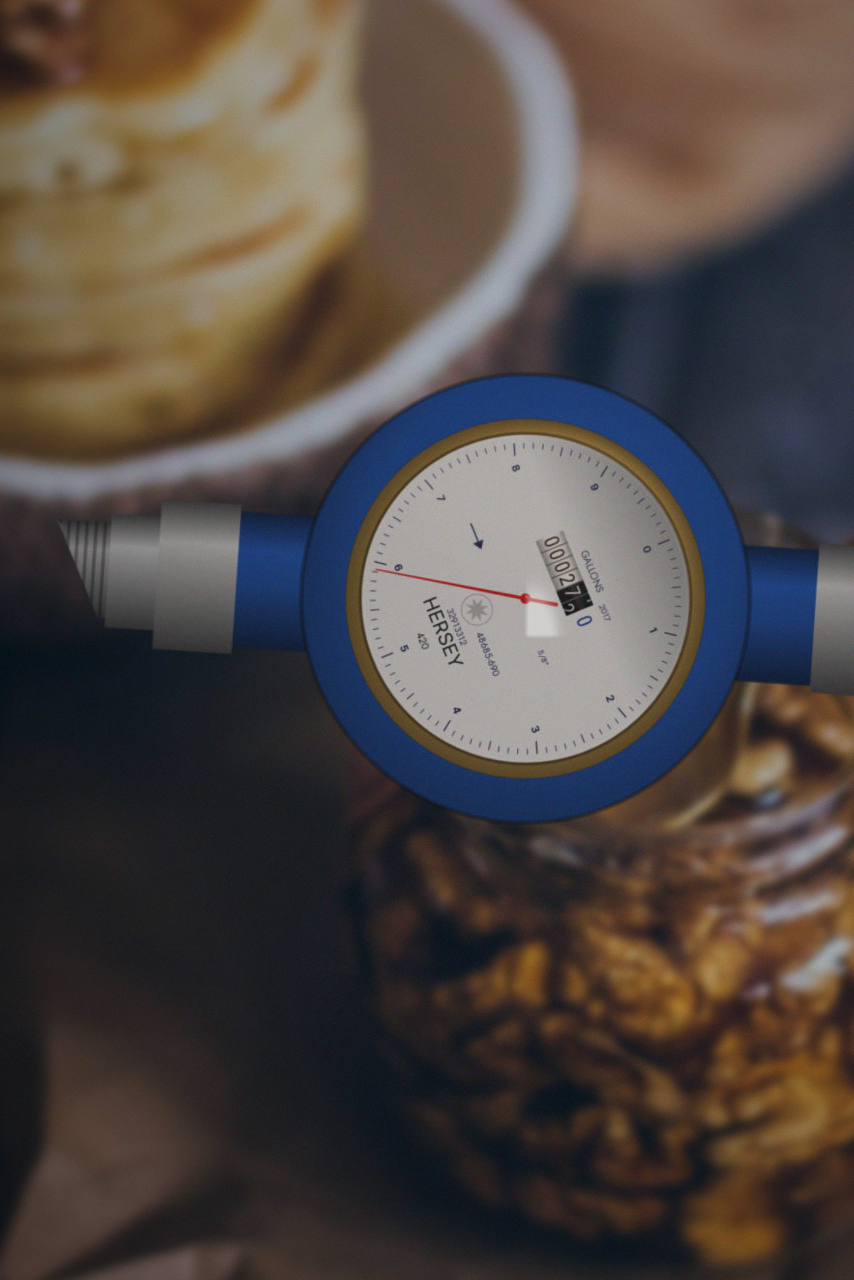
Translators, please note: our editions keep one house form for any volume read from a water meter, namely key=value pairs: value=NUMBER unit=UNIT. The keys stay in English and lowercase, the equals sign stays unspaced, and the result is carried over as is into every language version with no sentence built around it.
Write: value=2715.9 unit=gal
